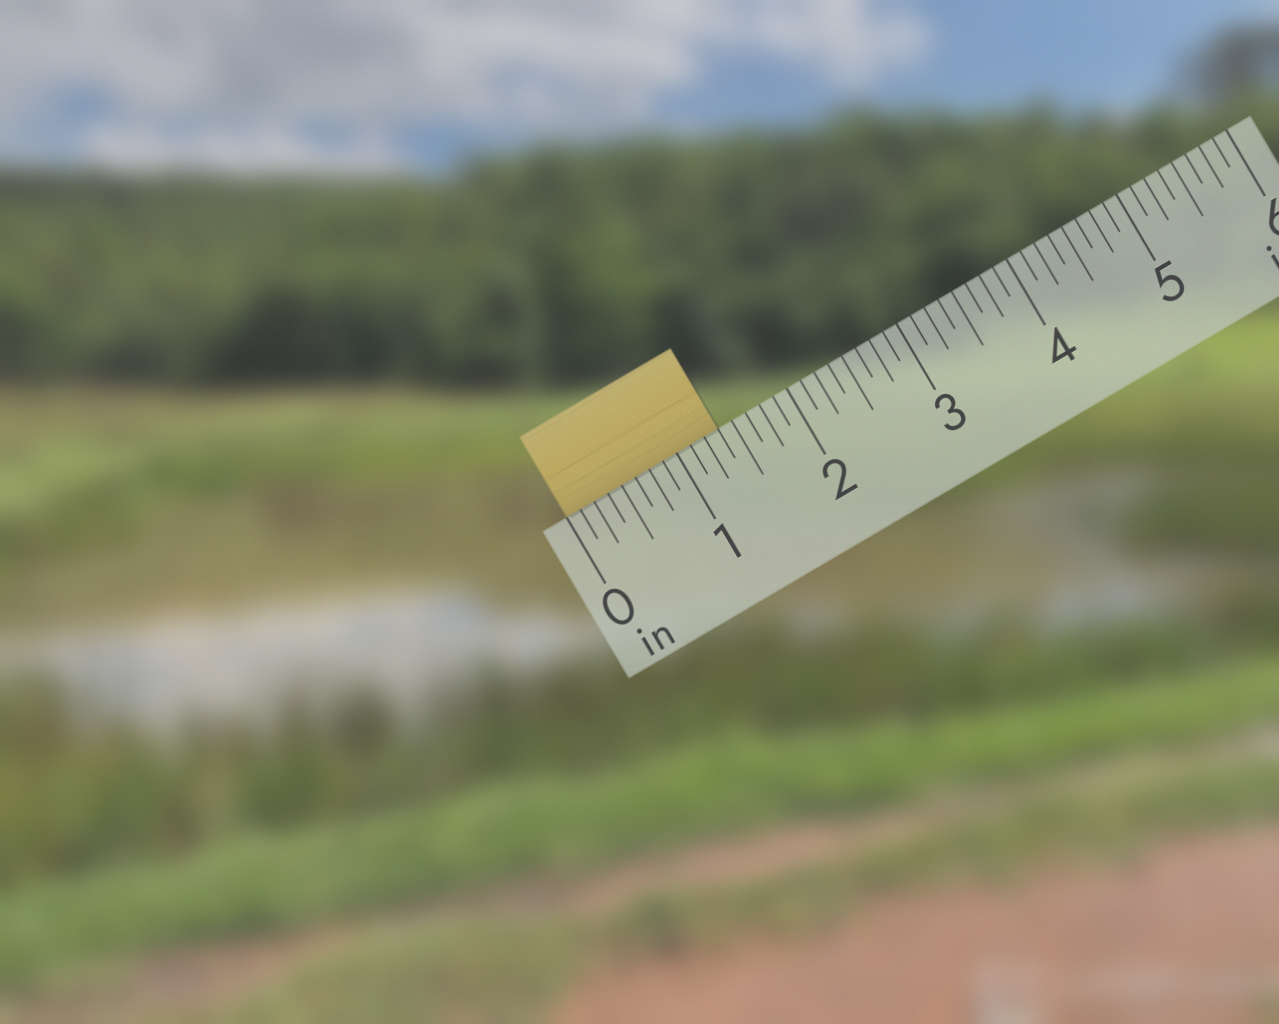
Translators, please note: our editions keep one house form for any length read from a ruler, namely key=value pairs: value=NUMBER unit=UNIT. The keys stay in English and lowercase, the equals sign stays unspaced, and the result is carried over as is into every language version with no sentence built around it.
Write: value=1.375 unit=in
